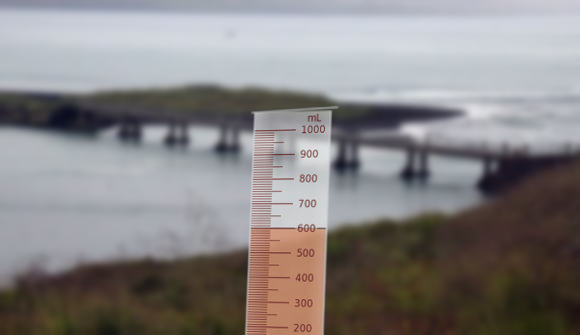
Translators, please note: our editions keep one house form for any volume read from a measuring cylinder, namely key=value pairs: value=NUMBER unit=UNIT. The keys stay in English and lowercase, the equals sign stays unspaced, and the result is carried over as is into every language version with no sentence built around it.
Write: value=600 unit=mL
